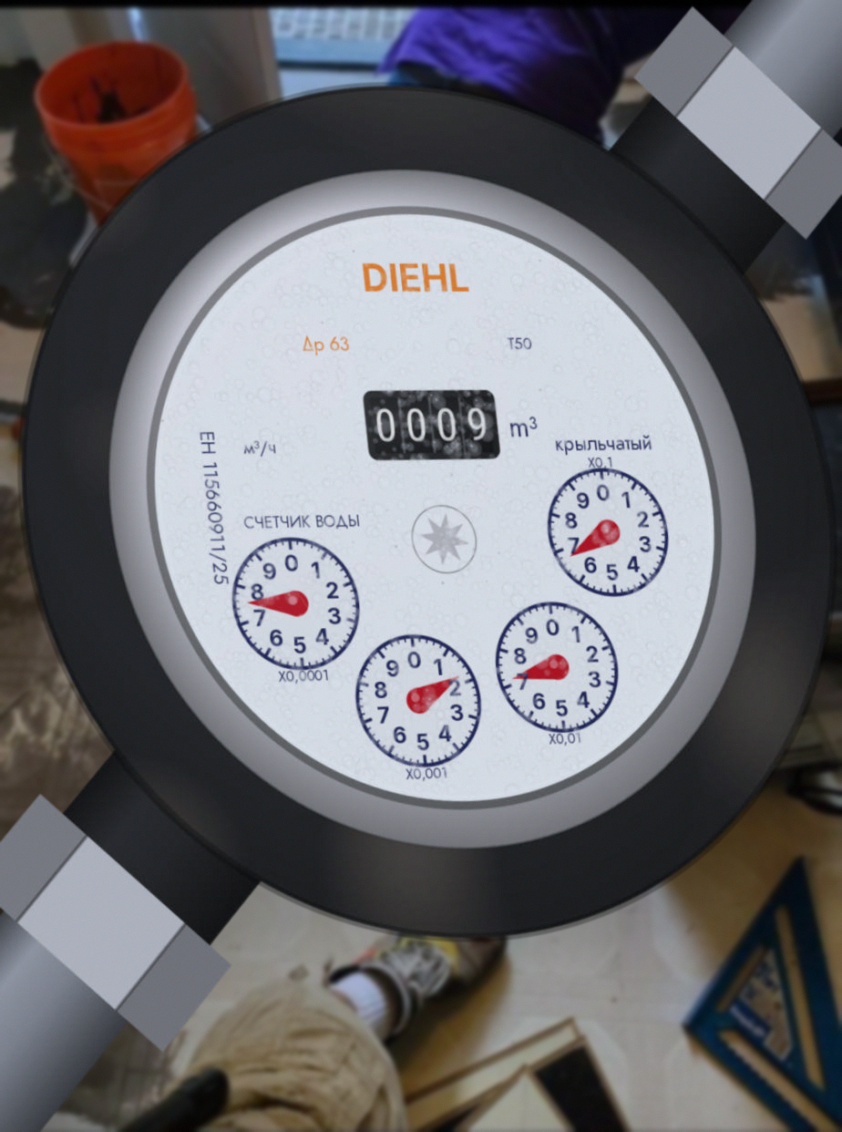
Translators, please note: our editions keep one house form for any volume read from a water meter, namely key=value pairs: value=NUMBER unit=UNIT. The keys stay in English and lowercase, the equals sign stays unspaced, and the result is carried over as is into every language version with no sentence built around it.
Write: value=9.6717 unit=m³
